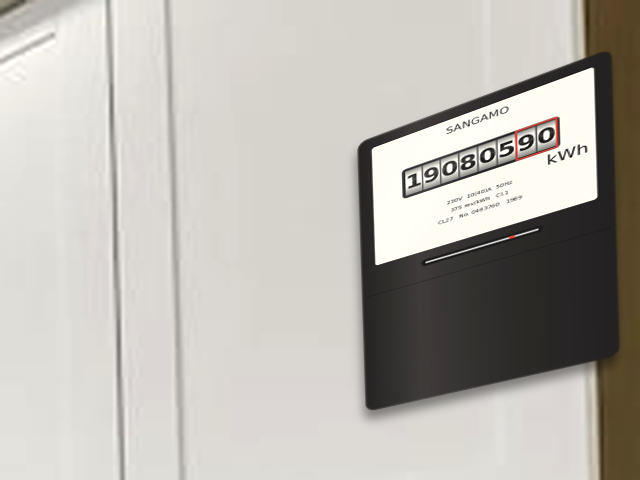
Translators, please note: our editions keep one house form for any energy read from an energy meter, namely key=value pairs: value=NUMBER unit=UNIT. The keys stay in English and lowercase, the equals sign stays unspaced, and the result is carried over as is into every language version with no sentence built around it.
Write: value=190805.90 unit=kWh
